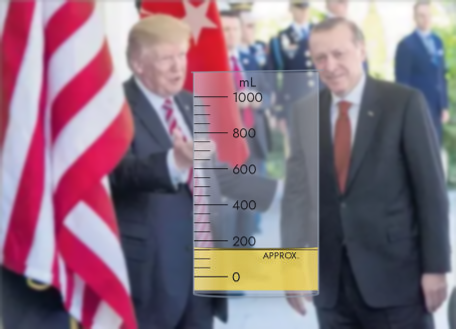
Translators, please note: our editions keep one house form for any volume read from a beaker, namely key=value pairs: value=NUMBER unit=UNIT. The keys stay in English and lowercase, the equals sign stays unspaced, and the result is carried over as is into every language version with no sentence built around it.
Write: value=150 unit=mL
